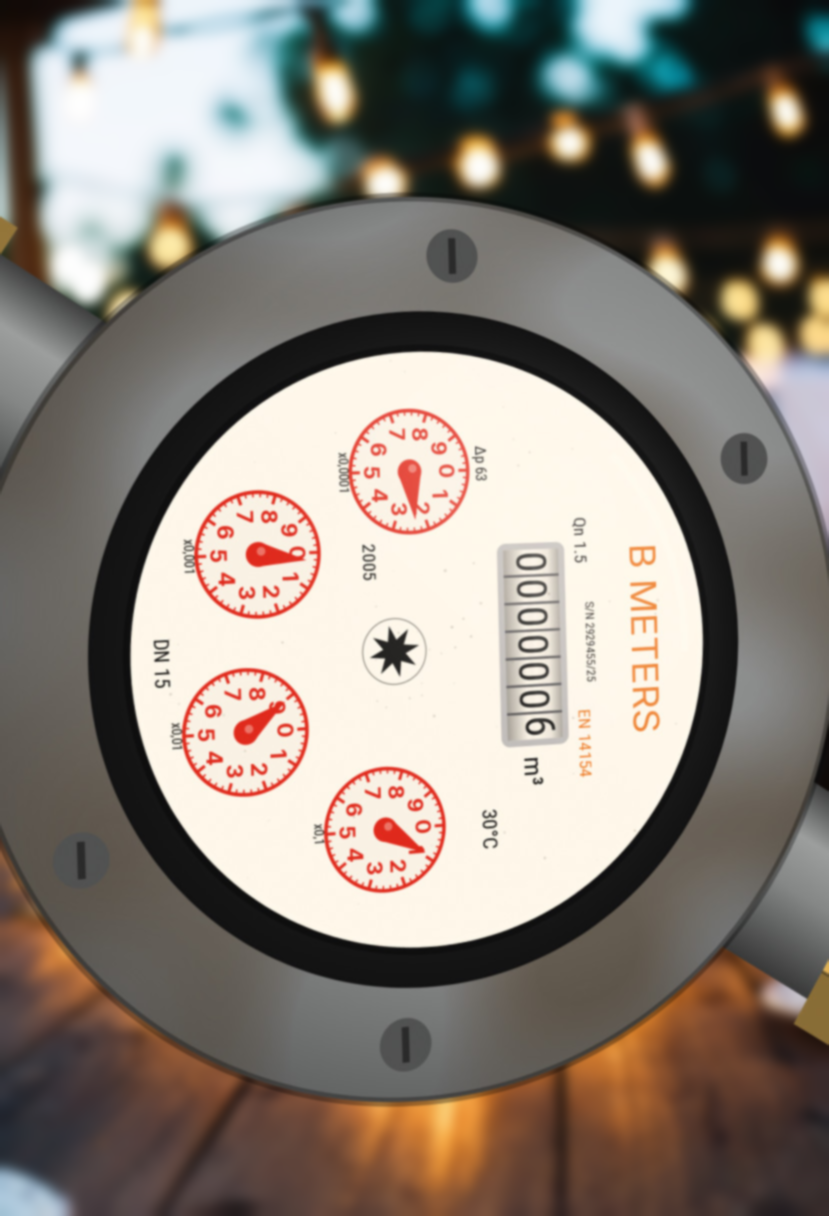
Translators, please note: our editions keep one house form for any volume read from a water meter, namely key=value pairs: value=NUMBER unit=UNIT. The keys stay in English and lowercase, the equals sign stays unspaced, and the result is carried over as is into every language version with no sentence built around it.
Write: value=6.0902 unit=m³
